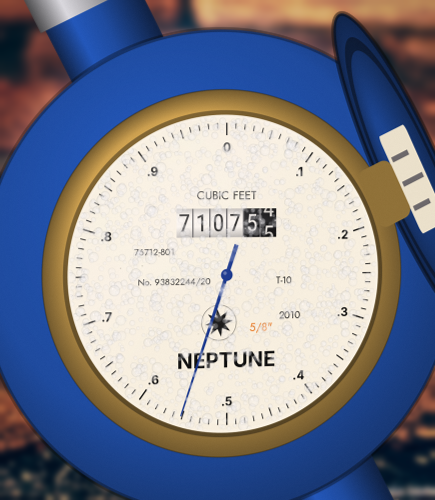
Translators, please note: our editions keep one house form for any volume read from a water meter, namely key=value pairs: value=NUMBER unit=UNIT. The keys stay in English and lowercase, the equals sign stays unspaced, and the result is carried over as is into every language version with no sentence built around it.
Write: value=710754.55 unit=ft³
